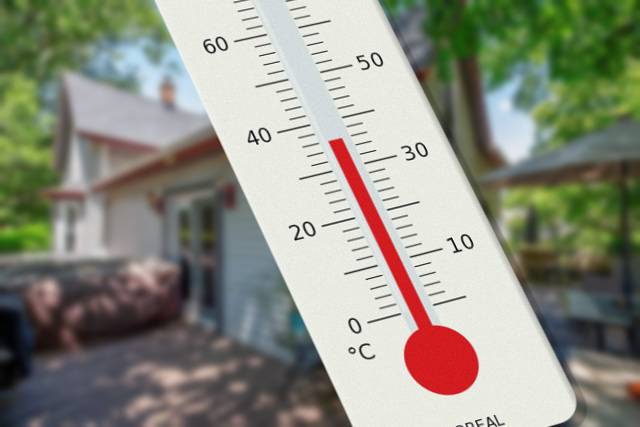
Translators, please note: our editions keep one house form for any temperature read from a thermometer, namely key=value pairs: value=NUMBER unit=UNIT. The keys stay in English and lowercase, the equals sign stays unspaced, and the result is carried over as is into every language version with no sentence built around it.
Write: value=36 unit=°C
